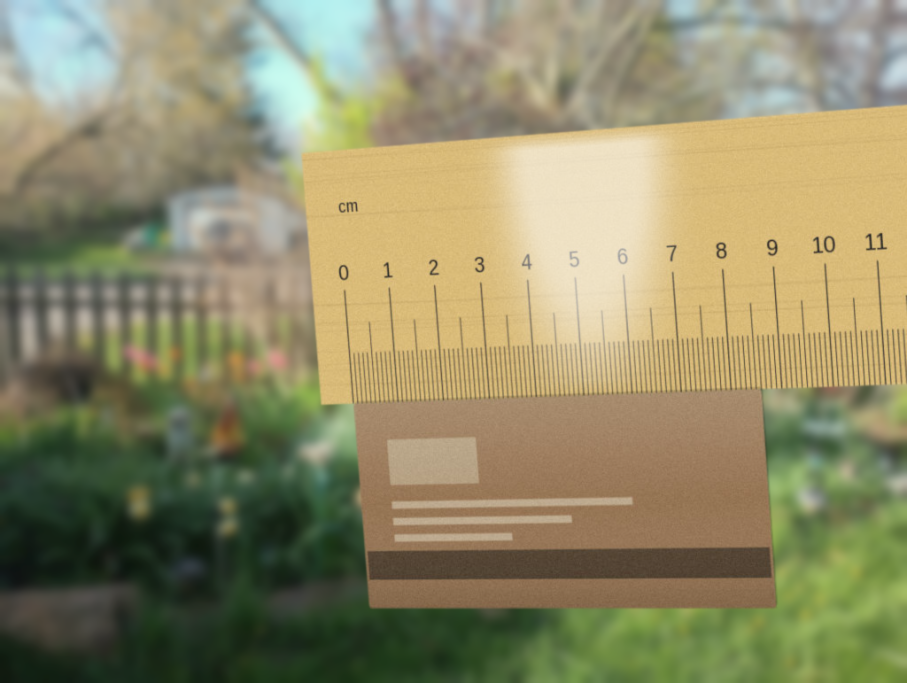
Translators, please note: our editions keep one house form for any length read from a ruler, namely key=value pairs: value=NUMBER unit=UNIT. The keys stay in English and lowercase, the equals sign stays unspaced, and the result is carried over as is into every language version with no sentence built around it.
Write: value=8.6 unit=cm
